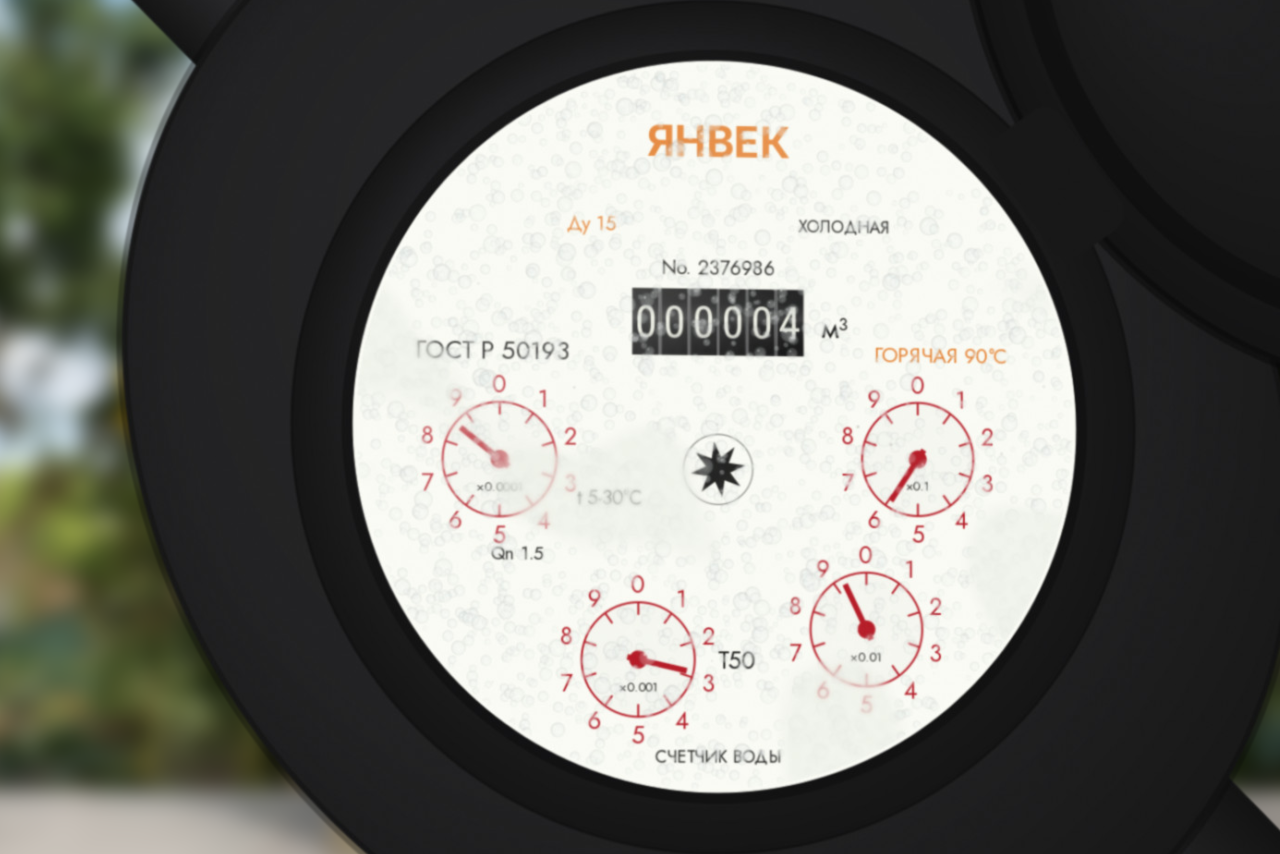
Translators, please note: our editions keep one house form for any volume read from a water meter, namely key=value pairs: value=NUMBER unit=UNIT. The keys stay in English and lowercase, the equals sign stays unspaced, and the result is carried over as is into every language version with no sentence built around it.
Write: value=4.5928 unit=m³
